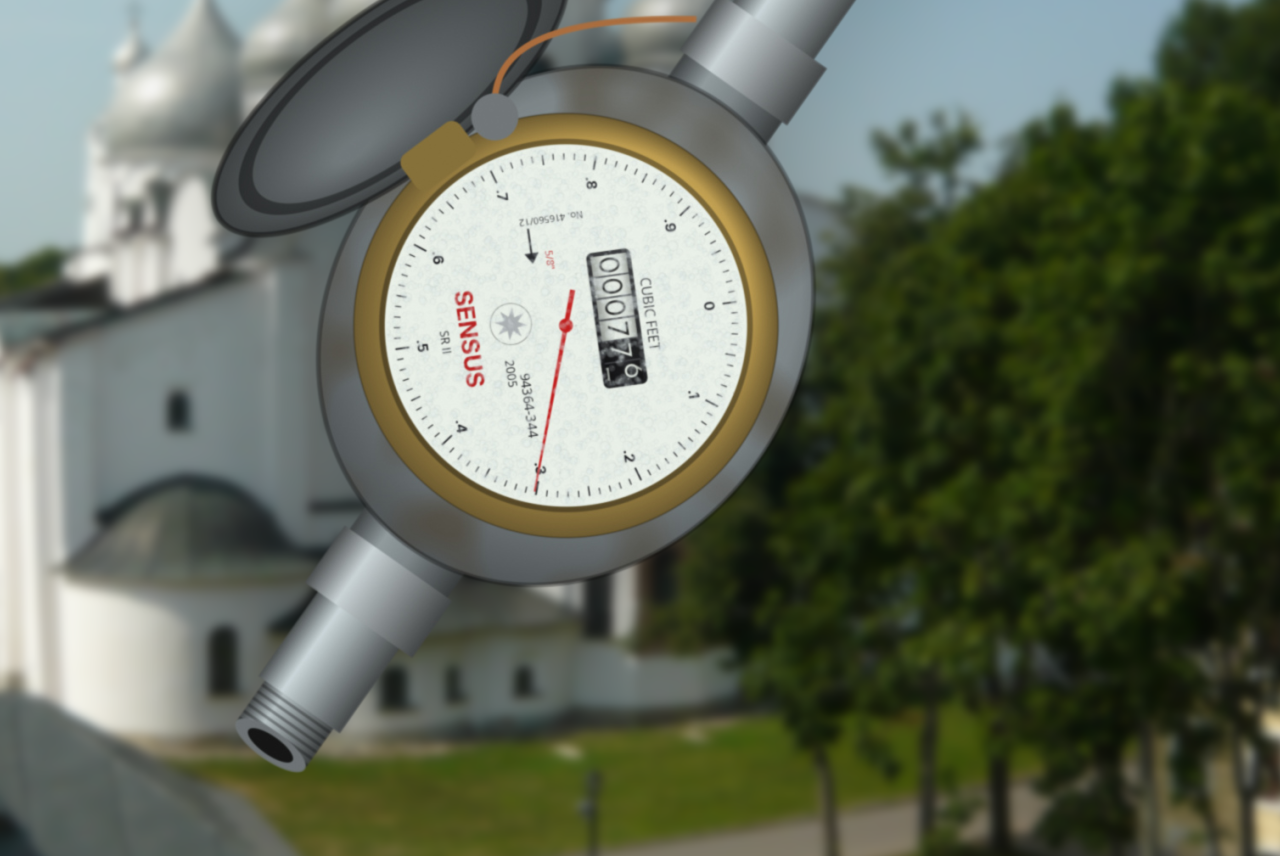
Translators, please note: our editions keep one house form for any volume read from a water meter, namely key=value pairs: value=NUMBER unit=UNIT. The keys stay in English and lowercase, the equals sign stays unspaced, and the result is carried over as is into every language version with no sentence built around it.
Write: value=776.30 unit=ft³
